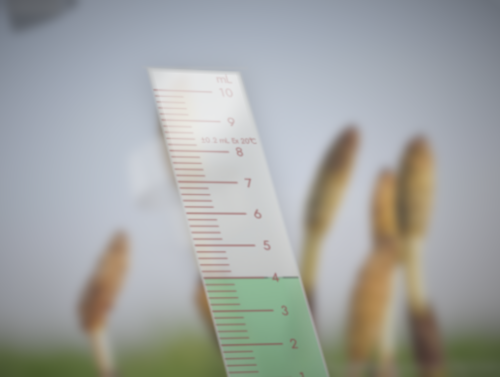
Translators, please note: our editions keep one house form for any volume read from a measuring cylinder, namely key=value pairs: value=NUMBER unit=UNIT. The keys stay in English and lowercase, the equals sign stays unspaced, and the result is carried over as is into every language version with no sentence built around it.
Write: value=4 unit=mL
